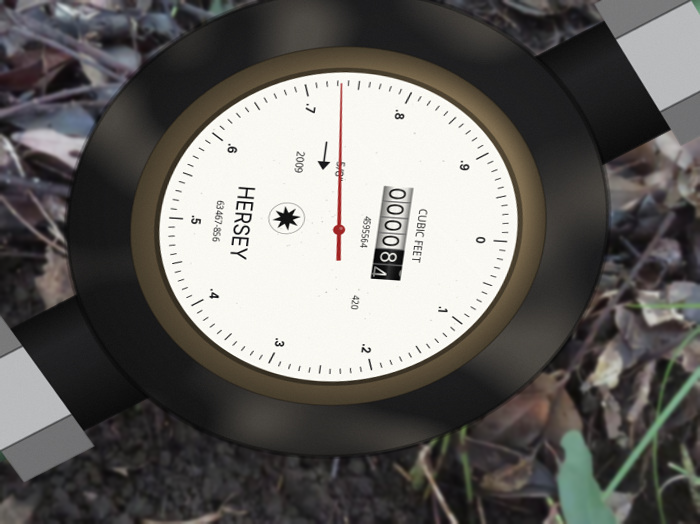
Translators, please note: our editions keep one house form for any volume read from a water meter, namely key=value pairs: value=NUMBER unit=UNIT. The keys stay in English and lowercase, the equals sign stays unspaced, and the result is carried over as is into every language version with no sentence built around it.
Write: value=83.73 unit=ft³
